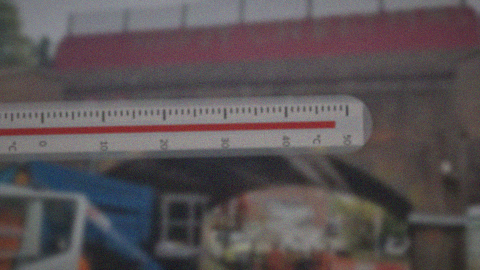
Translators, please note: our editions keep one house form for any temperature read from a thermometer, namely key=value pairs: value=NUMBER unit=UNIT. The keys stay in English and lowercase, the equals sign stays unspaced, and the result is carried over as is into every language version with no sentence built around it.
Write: value=48 unit=°C
